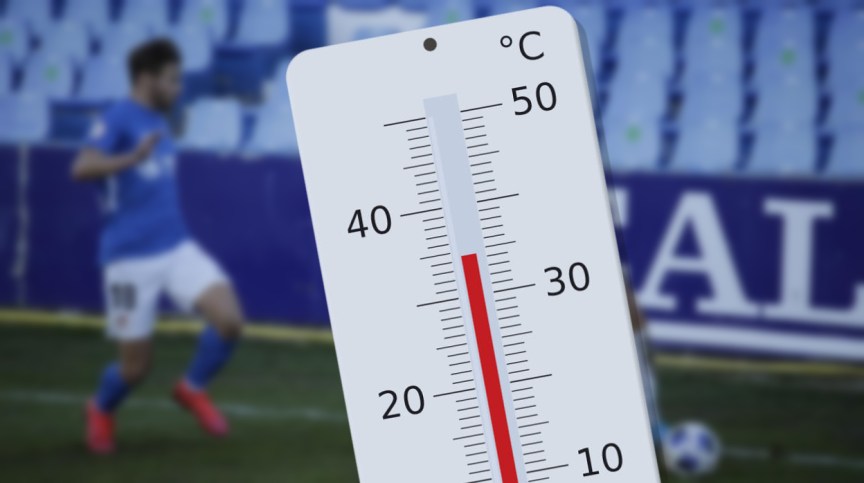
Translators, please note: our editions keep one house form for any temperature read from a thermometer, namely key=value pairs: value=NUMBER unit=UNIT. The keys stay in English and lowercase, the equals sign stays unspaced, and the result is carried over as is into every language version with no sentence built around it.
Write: value=34.5 unit=°C
